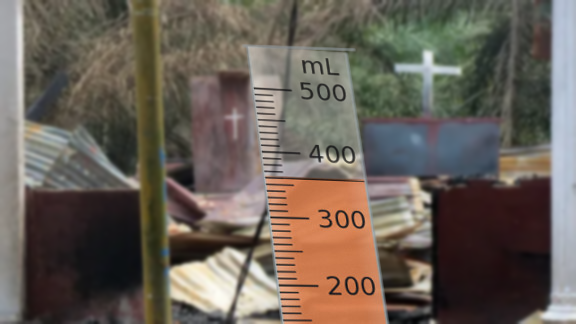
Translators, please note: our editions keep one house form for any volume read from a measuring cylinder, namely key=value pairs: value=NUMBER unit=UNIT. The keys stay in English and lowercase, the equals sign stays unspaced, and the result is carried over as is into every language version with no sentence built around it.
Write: value=360 unit=mL
